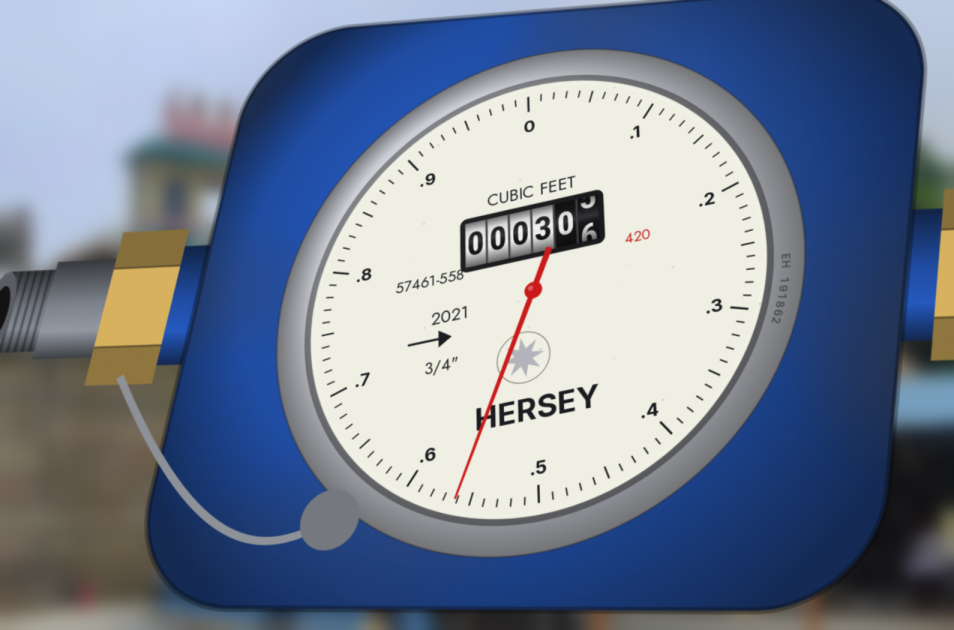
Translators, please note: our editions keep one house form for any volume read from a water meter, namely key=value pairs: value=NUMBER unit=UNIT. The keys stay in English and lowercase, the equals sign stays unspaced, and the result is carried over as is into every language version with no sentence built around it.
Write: value=305.56 unit=ft³
